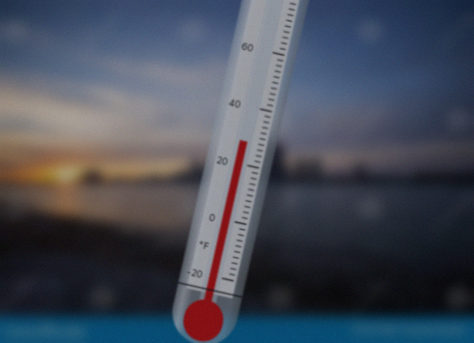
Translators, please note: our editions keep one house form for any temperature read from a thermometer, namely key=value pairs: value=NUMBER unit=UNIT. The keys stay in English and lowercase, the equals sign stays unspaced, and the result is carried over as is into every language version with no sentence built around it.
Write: value=28 unit=°F
